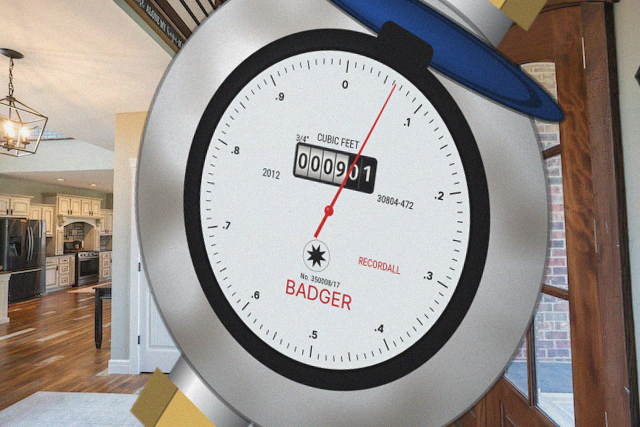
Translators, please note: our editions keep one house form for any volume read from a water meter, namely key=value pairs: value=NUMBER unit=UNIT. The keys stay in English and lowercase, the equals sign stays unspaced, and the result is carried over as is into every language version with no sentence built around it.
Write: value=901.06 unit=ft³
